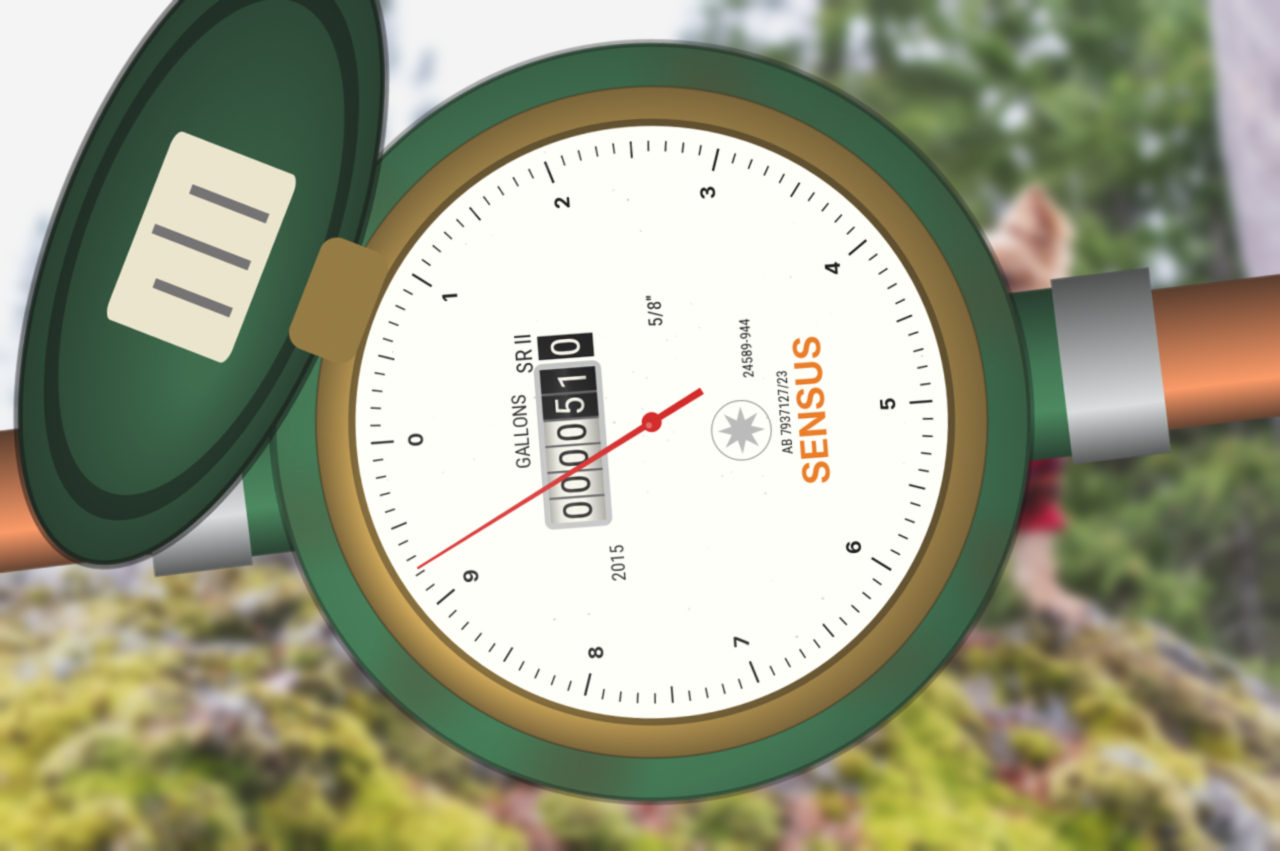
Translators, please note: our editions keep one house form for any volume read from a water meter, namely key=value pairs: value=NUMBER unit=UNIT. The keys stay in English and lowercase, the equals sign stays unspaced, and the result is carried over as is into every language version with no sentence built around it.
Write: value=509.2 unit=gal
